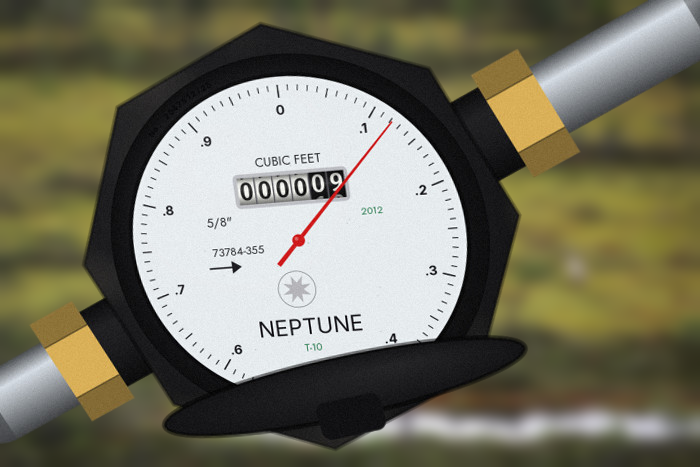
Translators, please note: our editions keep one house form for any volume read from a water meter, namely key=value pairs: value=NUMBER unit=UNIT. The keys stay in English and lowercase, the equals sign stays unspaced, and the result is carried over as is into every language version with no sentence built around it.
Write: value=9.12 unit=ft³
